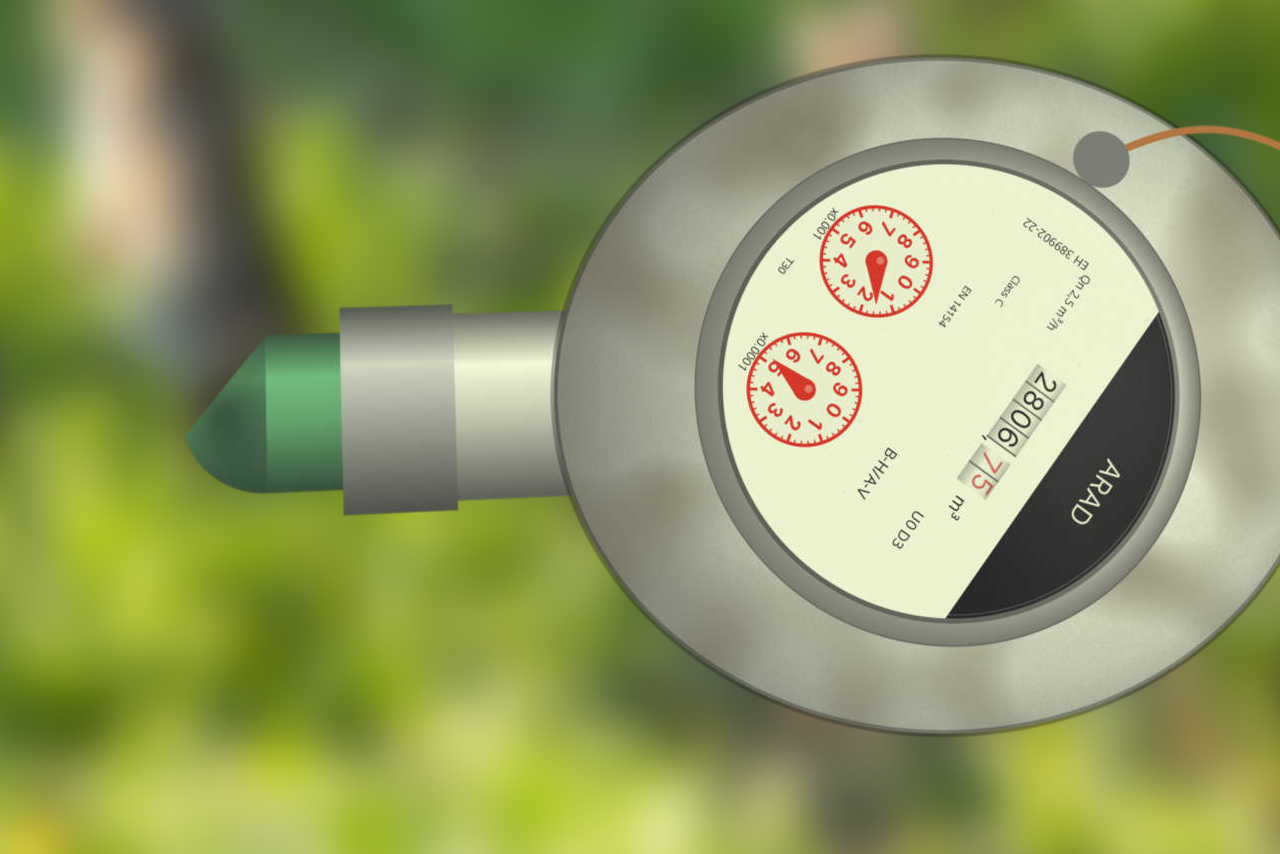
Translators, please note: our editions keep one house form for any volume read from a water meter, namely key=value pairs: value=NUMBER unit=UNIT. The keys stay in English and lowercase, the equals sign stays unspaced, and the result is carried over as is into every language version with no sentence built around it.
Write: value=2806.7515 unit=m³
